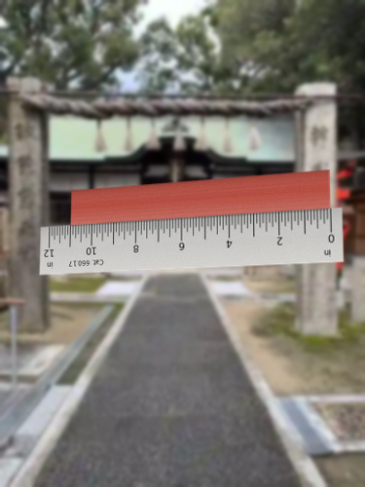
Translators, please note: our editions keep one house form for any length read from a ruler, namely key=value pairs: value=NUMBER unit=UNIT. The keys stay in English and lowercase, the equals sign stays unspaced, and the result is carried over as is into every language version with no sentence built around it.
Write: value=11 unit=in
